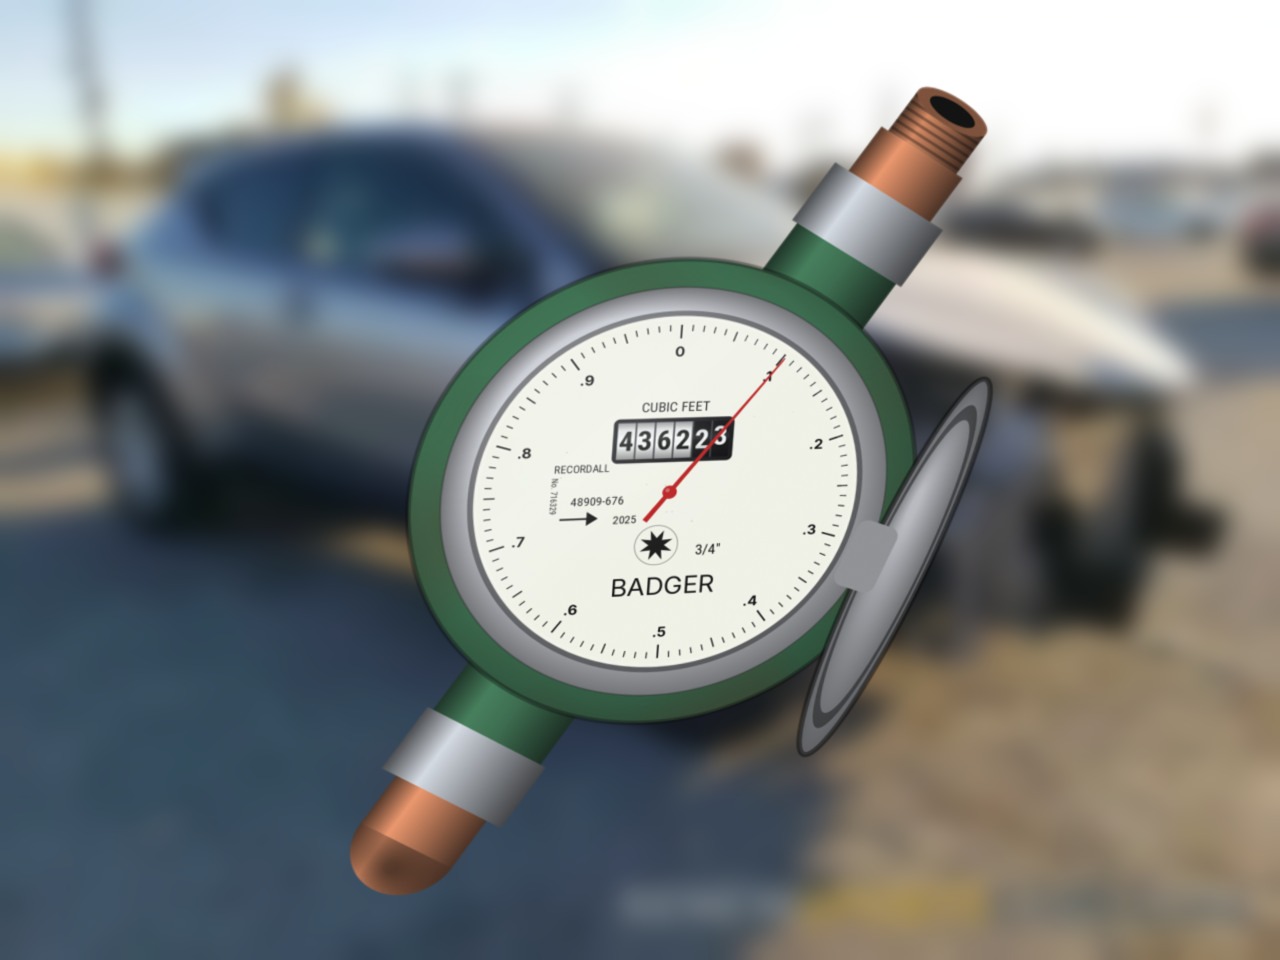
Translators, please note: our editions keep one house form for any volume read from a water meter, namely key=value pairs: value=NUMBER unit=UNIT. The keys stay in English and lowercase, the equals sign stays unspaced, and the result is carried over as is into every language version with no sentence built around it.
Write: value=436223.10 unit=ft³
